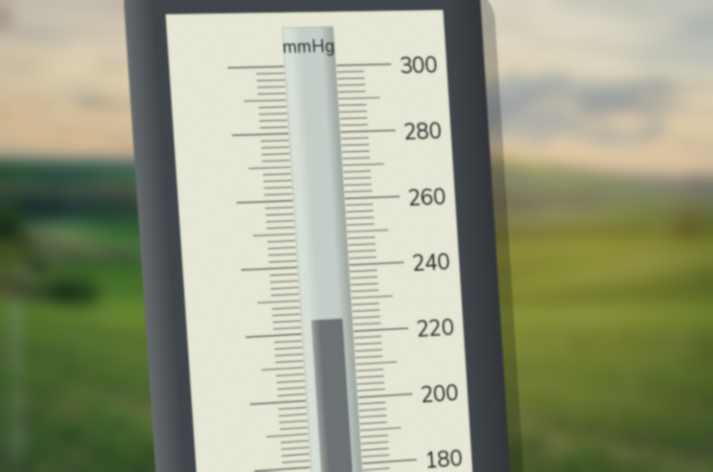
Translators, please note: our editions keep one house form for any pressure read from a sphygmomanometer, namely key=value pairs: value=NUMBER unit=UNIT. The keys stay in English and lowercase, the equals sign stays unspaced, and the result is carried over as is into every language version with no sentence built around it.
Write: value=224 unit=mmHg
